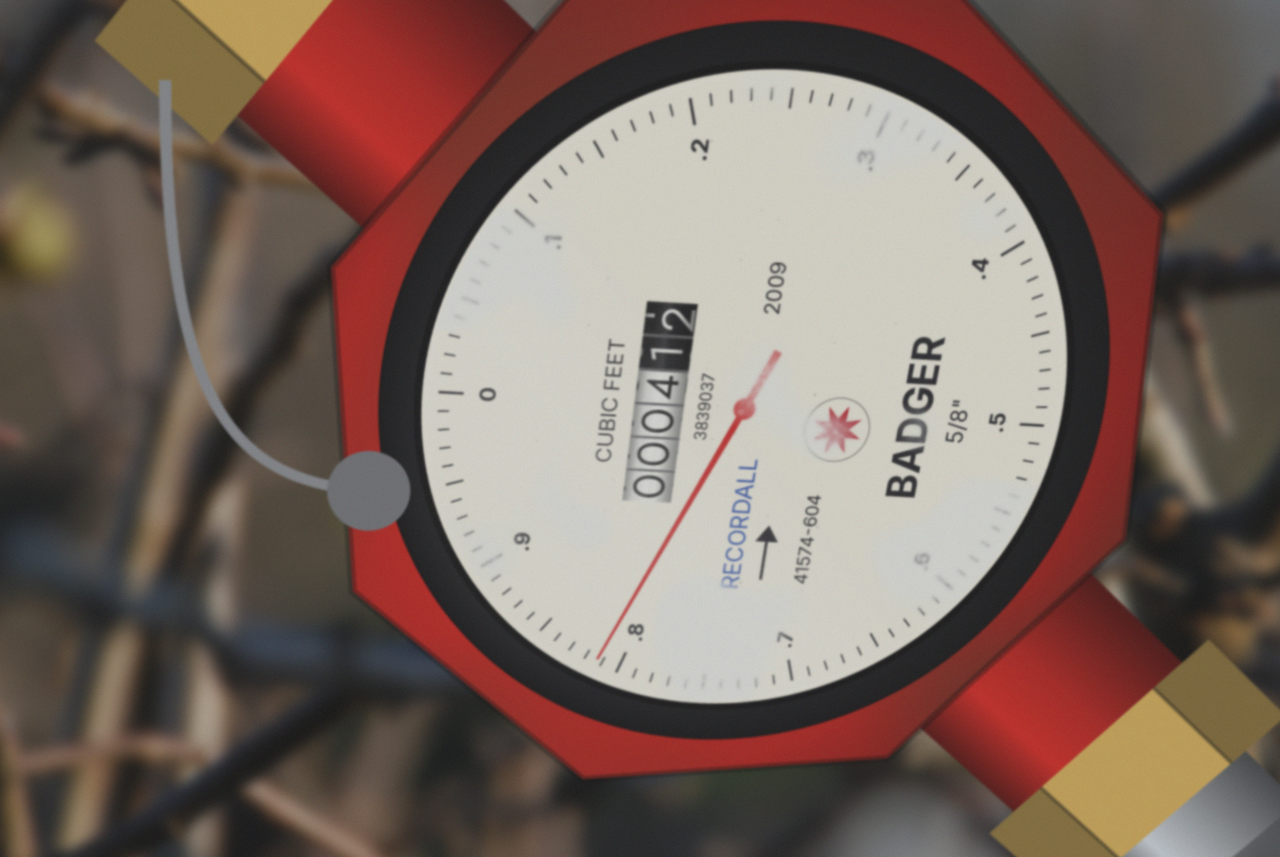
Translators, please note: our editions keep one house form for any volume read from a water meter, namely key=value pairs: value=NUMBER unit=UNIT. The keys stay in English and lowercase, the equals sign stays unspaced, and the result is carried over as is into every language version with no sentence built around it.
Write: value=411.81 unit=ft³
